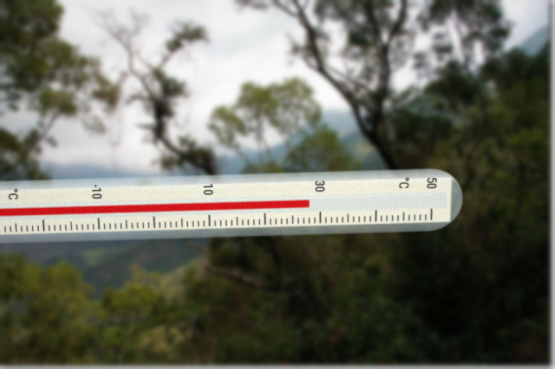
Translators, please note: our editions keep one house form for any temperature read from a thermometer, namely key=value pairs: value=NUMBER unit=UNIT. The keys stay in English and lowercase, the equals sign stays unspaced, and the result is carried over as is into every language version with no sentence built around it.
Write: value=28 unit=°C
